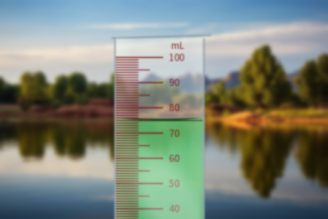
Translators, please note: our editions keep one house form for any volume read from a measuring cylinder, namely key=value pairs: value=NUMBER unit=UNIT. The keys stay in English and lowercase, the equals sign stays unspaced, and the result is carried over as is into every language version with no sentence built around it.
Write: value=75 unit=mL
